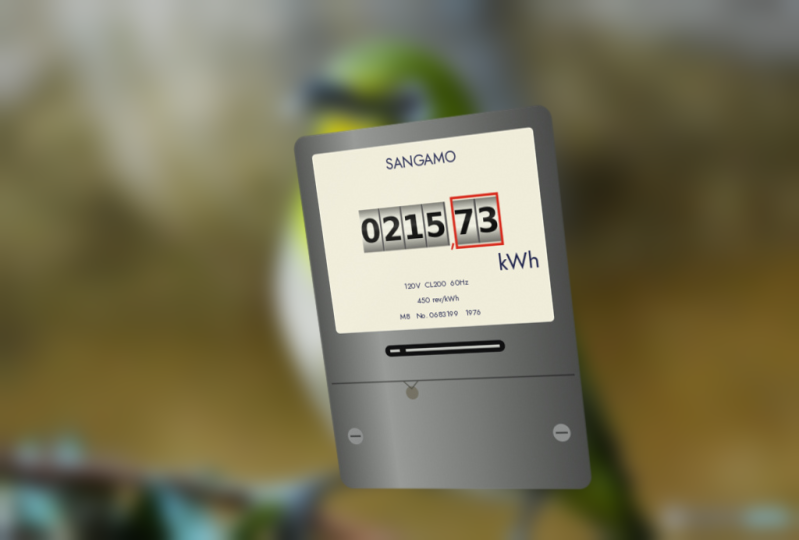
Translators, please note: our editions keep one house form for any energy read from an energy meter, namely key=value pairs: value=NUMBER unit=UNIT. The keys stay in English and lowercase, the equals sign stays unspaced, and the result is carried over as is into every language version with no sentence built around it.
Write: value=215.73 unit=kWh
